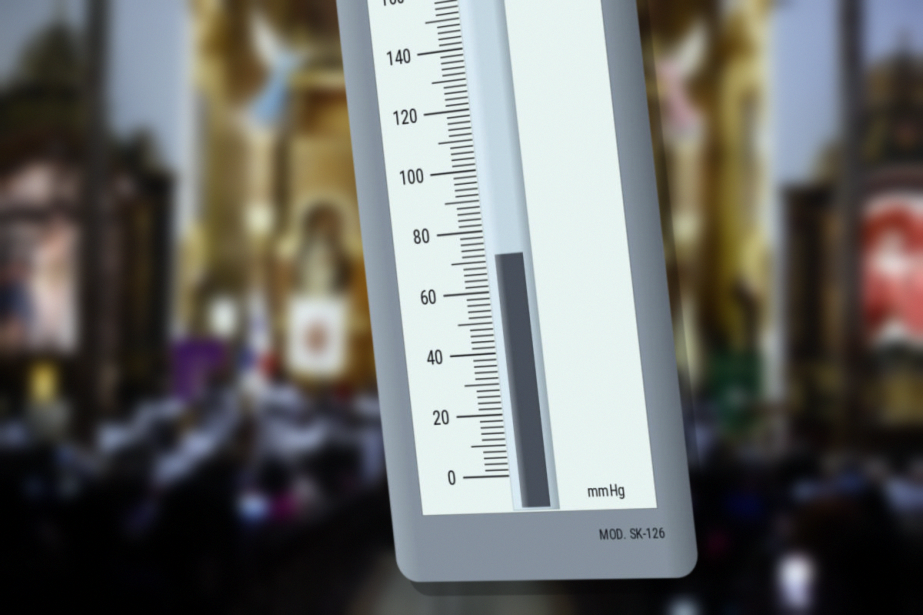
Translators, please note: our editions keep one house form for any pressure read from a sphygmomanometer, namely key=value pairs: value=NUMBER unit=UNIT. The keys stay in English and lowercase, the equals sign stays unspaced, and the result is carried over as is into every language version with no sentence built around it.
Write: value=72 unit=mmHg
